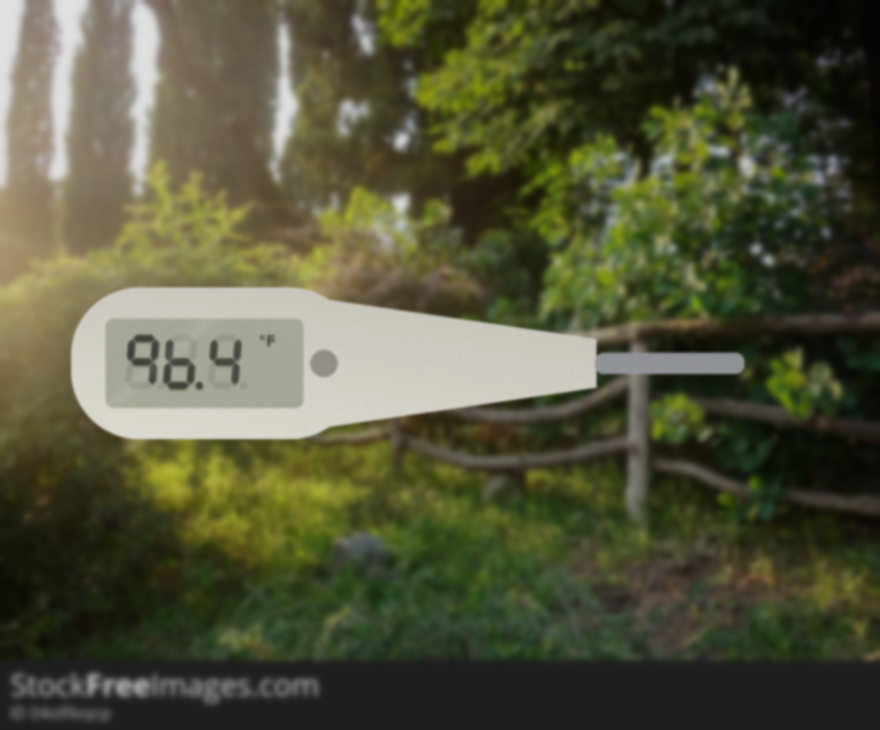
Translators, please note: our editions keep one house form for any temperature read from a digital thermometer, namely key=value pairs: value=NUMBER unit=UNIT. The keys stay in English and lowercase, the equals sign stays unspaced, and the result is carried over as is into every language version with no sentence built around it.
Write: value=96.4 unit=°F
